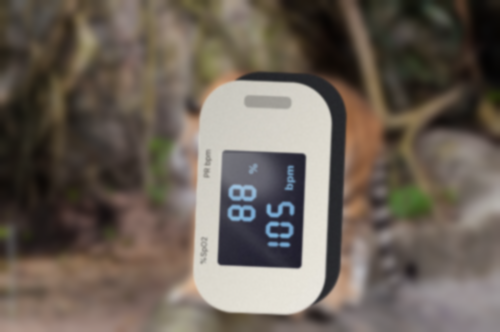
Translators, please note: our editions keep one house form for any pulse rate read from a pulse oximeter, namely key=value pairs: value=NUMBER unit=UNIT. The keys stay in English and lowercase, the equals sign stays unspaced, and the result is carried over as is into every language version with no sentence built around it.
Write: value=105 unit=bpm
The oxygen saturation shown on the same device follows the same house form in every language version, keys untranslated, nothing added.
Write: value=88 unit=%
